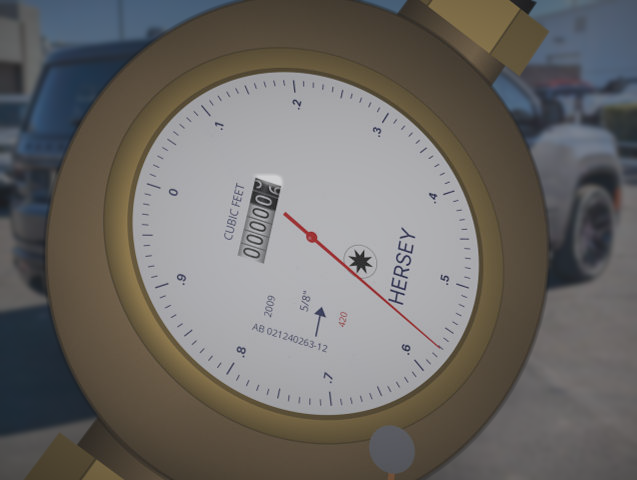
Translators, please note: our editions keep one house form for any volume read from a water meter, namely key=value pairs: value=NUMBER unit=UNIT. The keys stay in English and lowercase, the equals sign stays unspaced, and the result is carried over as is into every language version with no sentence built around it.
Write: value=5.57 unit=ft³
